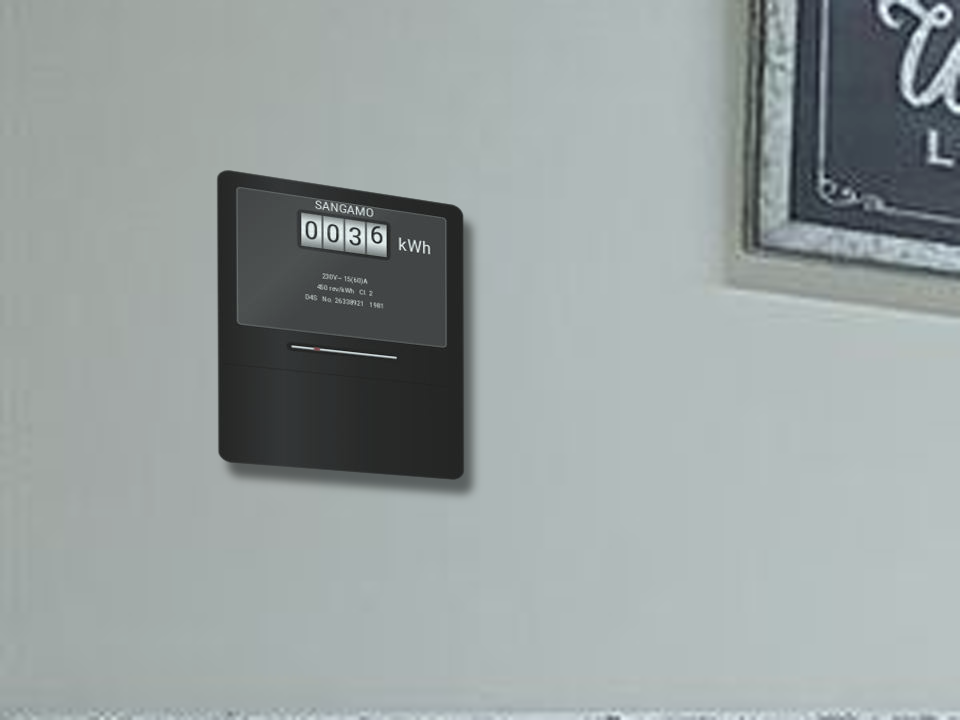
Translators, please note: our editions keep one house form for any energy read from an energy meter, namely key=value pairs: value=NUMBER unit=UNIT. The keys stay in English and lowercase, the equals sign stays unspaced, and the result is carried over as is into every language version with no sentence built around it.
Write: value=36 unit=kWh
